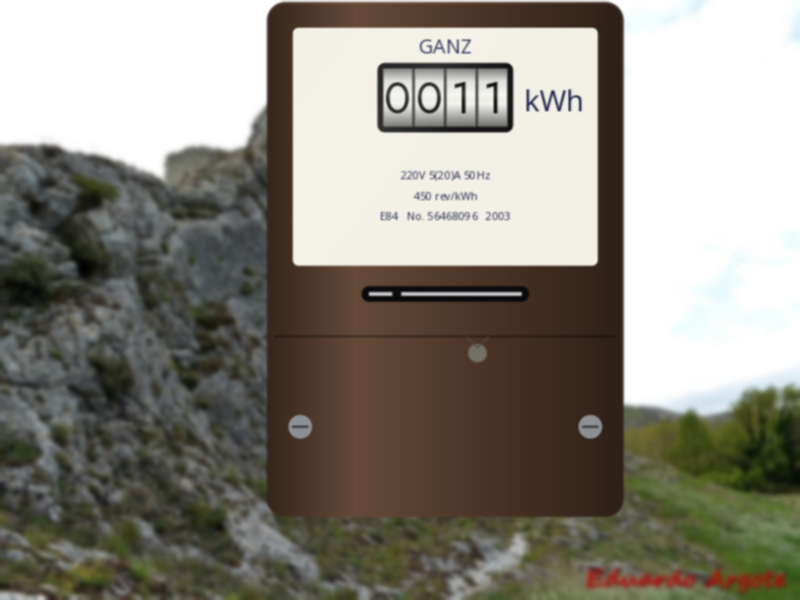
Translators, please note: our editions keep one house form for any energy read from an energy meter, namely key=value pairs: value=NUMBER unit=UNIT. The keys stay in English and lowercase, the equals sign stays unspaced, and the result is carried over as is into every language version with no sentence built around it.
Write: value=11 unit=kWh
